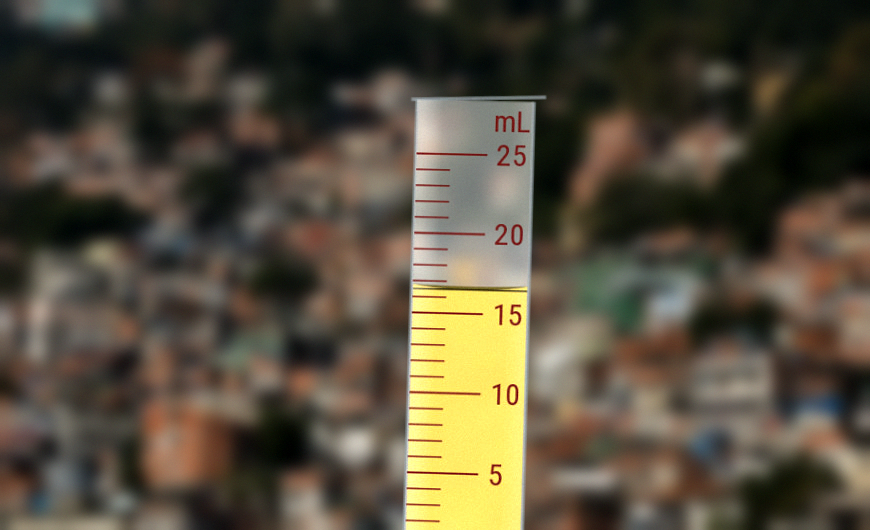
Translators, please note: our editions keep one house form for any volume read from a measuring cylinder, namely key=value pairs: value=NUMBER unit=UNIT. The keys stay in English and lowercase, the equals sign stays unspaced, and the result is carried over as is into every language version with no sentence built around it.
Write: value=16.5 unit=mL
